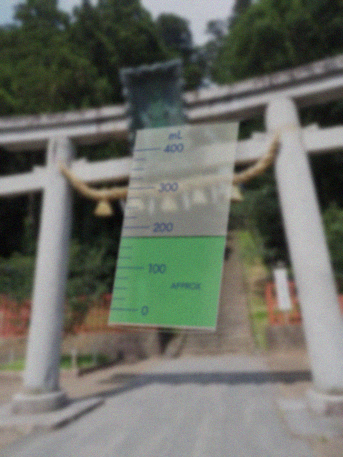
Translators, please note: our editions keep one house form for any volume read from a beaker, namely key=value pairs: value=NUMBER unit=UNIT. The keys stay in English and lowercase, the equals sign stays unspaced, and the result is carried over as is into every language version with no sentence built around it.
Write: value=175 unit=mL
